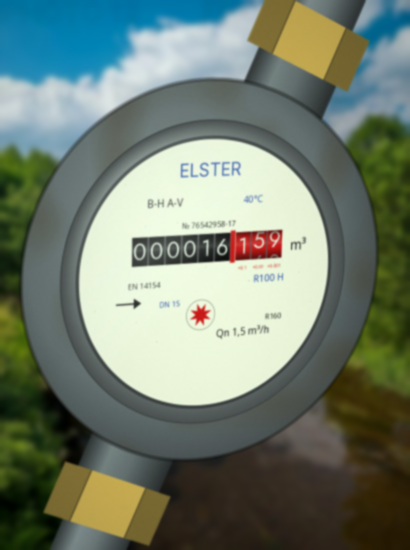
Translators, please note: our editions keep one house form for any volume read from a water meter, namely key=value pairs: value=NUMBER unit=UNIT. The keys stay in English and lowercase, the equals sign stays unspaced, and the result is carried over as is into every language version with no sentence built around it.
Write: value=16.159 unit=m³
